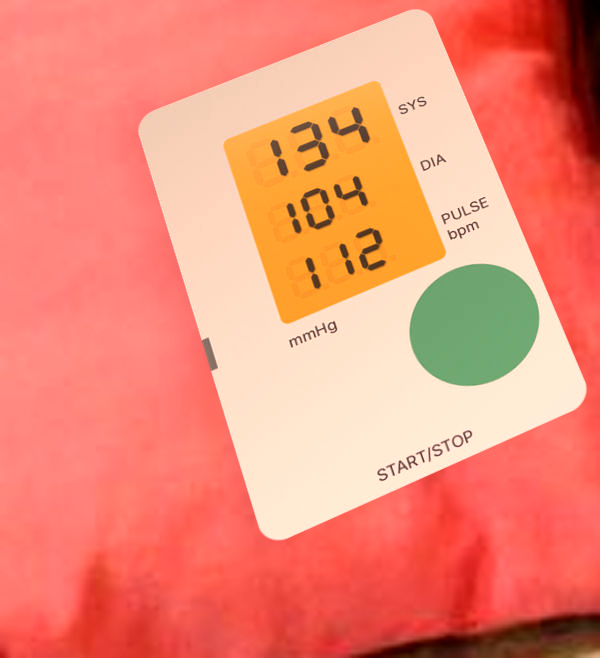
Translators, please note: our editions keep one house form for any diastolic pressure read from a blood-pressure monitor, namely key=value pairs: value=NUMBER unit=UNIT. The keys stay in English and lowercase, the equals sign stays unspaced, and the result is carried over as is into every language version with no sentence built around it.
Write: value=104 unit=mmHg
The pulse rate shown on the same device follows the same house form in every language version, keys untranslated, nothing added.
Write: value=112 unit=bpm
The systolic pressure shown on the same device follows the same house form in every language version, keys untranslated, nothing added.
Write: value=134 unit=mmHg
